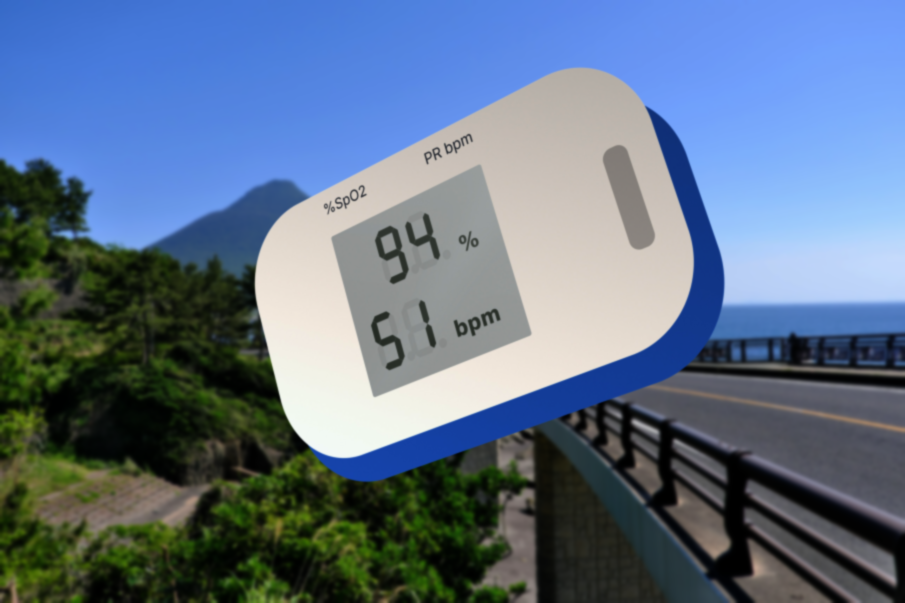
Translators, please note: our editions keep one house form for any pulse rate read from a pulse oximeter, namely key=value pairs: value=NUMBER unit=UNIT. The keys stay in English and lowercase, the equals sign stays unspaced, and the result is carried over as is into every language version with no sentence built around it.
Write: value=51 unit=bpm
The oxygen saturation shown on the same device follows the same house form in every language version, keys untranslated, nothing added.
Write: value=94 unit=%
